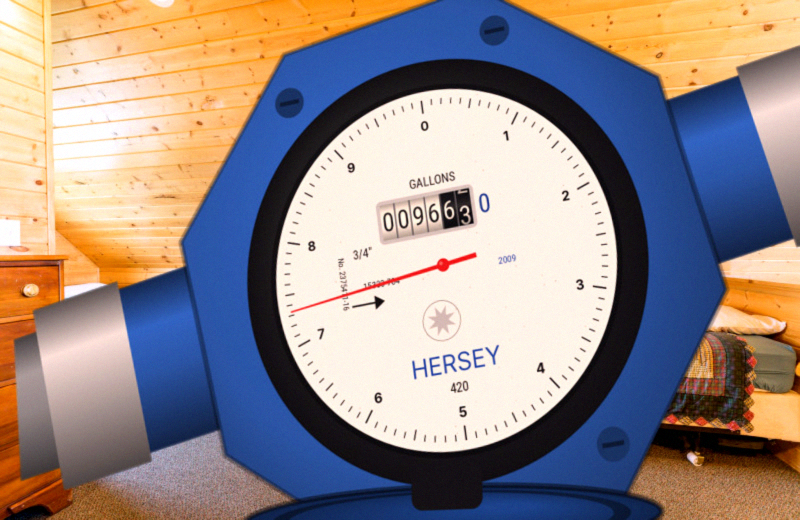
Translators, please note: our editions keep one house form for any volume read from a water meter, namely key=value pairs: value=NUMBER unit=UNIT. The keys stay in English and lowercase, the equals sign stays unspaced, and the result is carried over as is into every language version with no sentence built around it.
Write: value=96627.3 unit=gal
